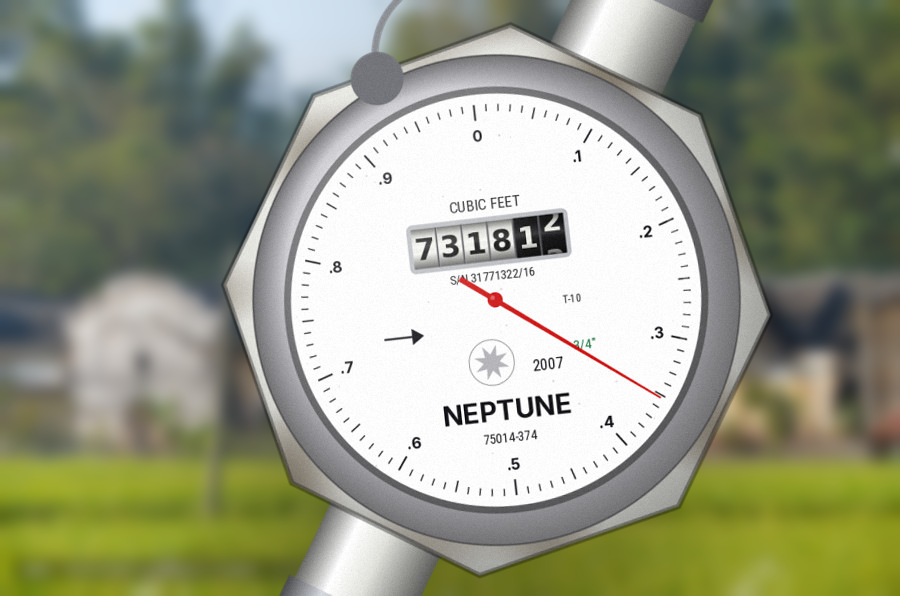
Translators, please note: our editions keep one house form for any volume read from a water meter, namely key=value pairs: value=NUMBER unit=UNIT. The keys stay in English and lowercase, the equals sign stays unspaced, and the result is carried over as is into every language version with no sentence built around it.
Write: value=731812.35 unit=ft³
